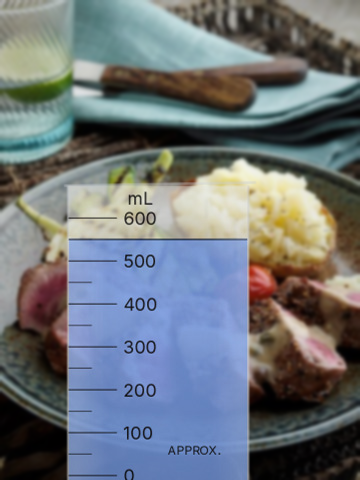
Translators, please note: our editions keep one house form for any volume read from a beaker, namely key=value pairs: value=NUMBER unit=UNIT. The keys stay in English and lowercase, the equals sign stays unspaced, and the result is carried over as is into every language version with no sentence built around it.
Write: value=550 unit=mL
